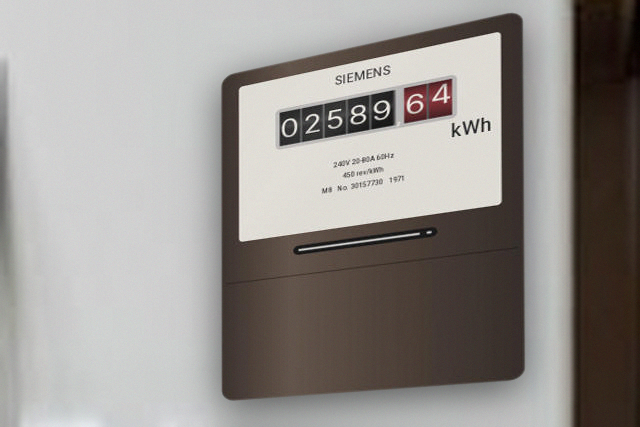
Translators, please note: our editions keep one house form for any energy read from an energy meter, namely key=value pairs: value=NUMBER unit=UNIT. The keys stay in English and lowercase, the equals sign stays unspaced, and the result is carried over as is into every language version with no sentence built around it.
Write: value=2589.64 unit=kWh
